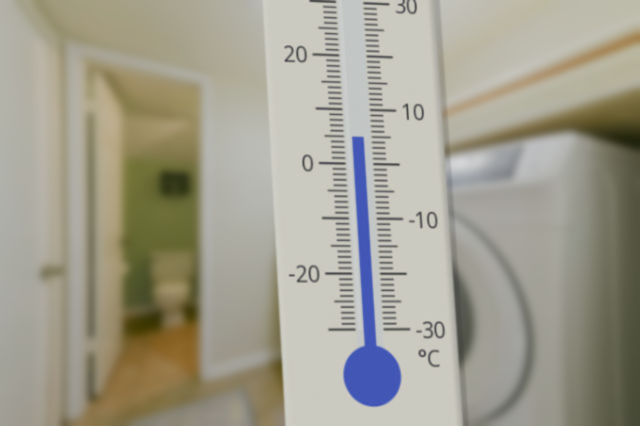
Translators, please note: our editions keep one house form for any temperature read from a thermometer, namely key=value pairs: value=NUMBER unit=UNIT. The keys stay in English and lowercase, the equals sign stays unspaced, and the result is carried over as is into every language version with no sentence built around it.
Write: value=5 unit=°C
